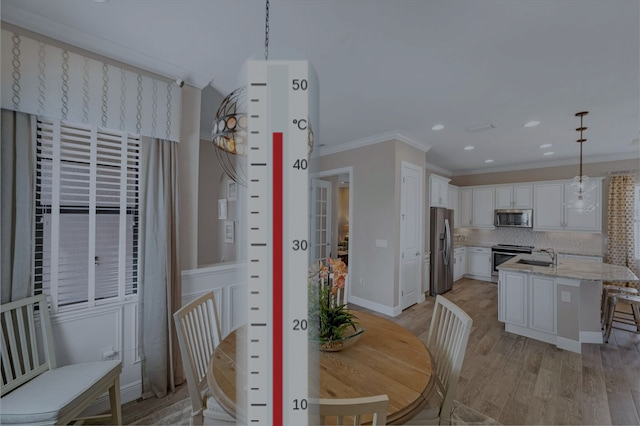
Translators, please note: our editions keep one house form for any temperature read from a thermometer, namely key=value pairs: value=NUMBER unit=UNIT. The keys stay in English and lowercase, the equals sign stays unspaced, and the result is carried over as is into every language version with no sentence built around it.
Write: value=44 unit=°C
